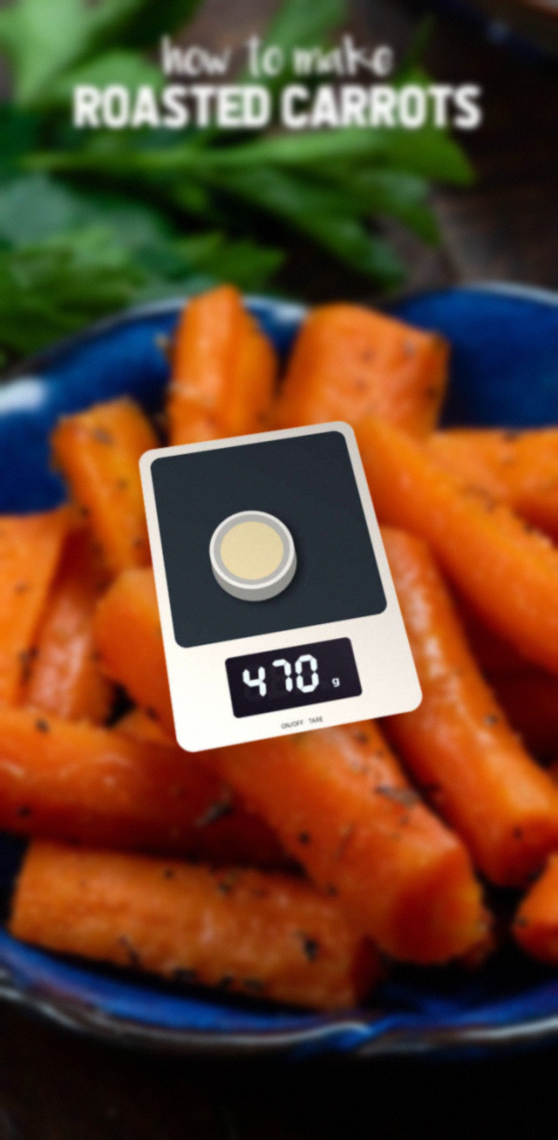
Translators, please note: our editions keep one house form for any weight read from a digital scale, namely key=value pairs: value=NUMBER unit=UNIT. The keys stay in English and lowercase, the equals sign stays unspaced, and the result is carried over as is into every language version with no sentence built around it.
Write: value=470 unit=g
